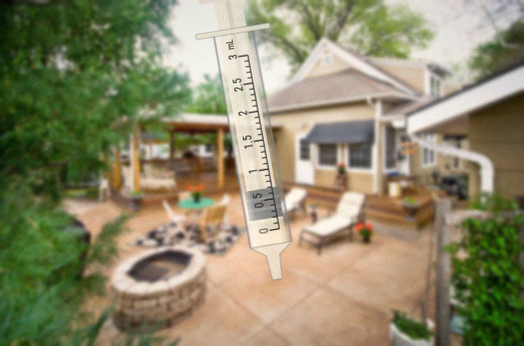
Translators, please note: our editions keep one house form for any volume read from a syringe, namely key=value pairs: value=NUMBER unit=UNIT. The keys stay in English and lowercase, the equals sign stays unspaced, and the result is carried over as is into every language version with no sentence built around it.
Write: value=0.2 unit=mL
